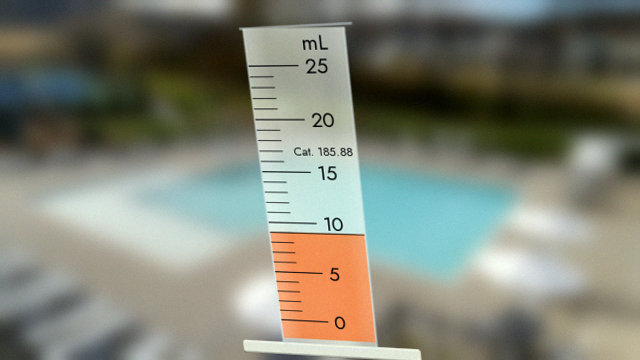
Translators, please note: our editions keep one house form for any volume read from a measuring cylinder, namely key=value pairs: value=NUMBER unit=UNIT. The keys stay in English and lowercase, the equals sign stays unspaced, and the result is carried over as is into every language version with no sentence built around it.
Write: value=9 unit=mL
